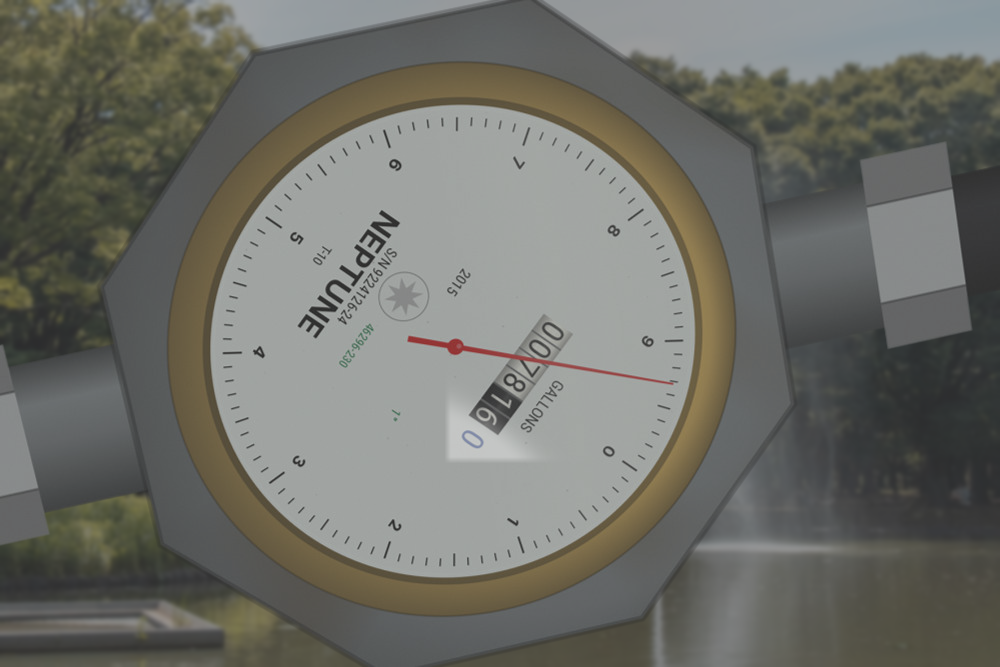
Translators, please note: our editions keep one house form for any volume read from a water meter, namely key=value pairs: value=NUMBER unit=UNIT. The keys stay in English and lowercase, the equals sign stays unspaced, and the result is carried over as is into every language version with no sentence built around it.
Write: value=78159.3 unit=gal
